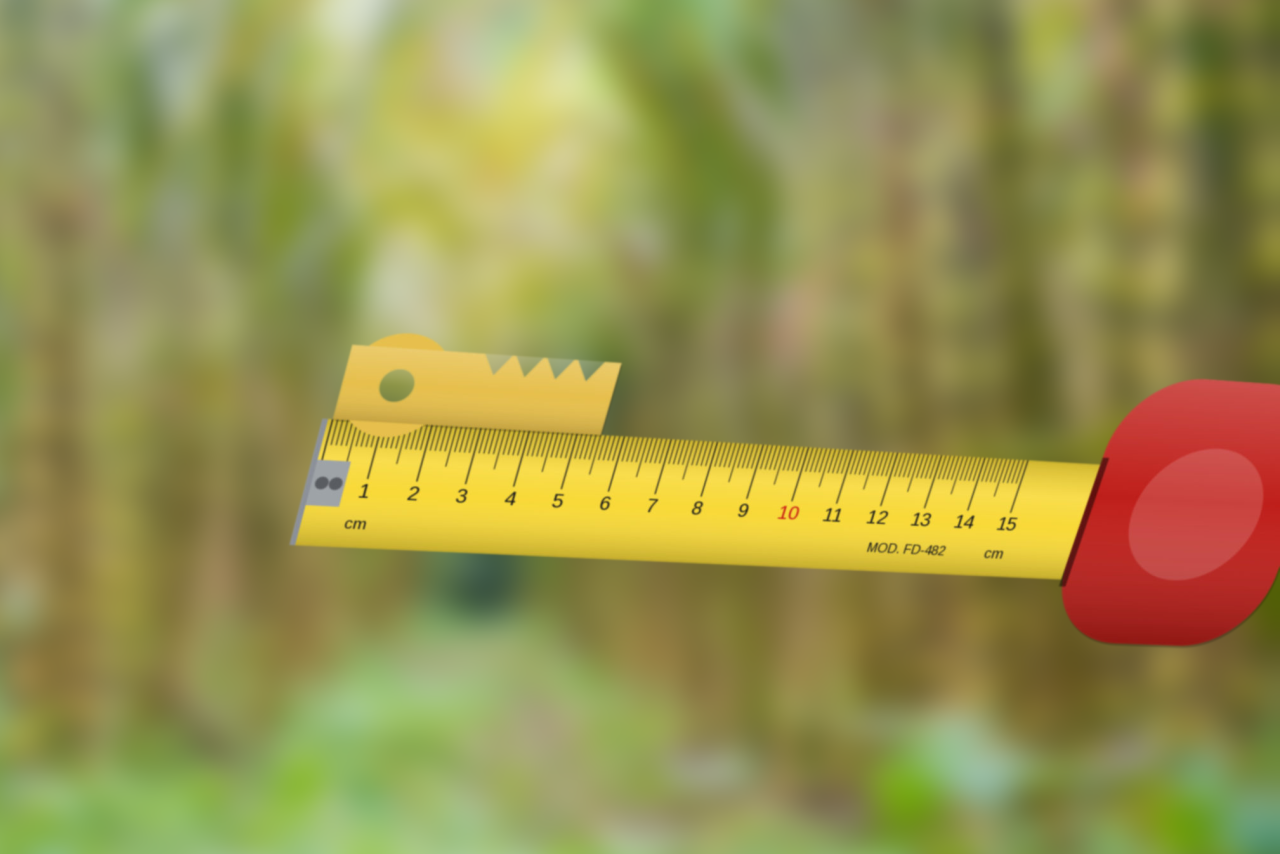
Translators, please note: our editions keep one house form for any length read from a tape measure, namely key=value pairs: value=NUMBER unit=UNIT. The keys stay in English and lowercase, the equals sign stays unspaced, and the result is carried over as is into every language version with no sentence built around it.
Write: value=5.5 unit=cm
